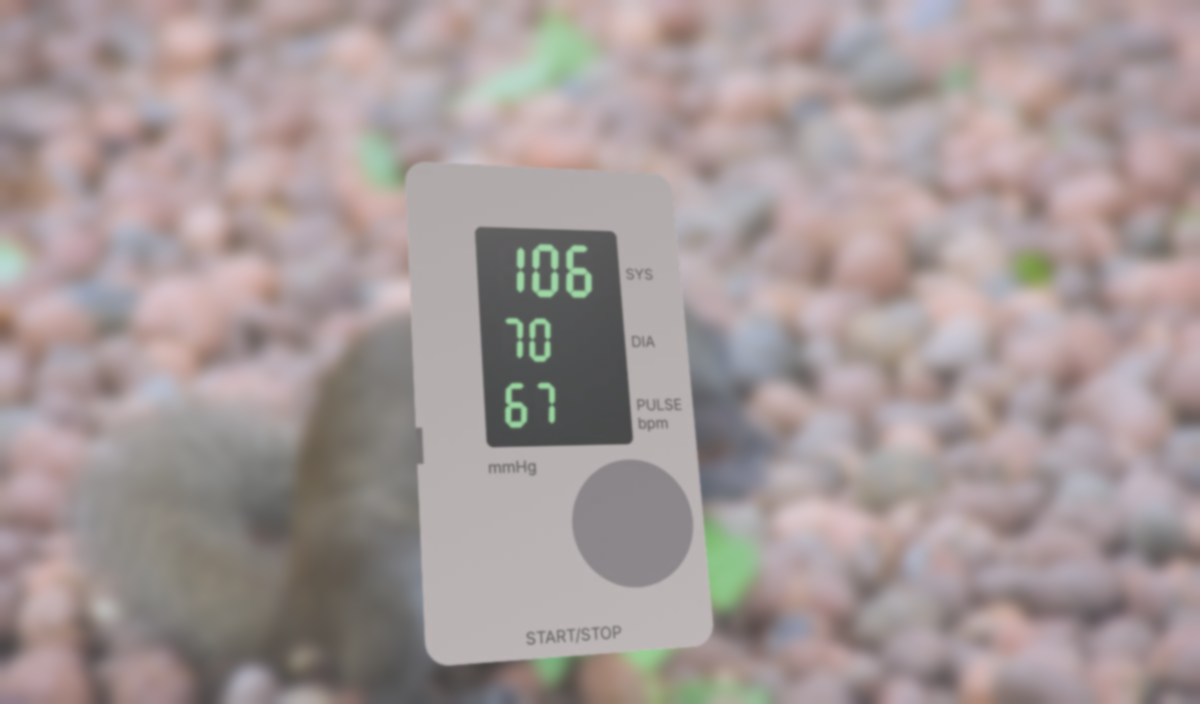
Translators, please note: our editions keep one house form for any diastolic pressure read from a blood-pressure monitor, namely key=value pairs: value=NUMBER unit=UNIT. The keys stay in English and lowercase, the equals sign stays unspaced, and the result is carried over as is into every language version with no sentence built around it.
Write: value=70 unit=mmHg
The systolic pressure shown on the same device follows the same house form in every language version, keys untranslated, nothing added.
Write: value=106 unit=mmHg
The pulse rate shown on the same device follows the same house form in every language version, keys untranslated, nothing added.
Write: value=67 unit=bpm
